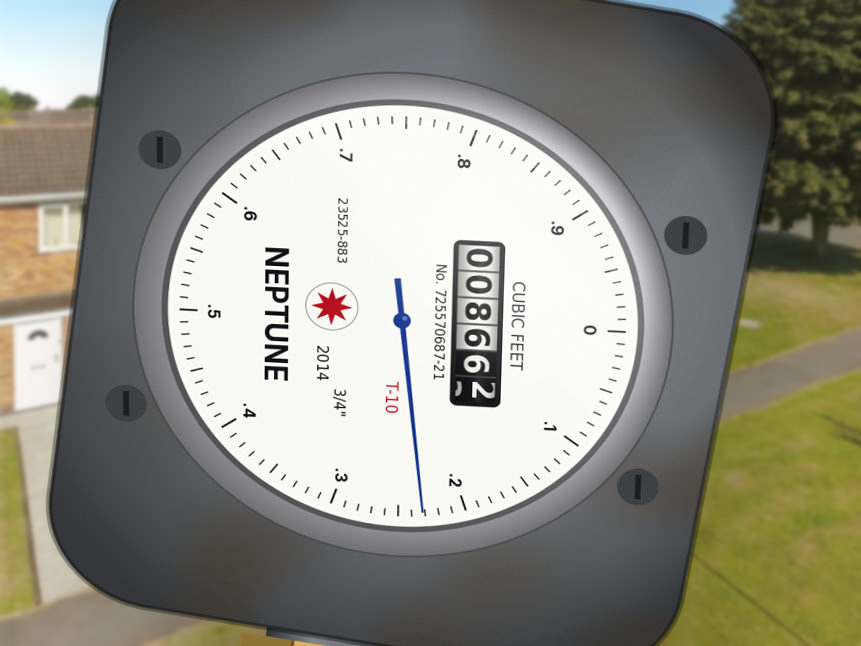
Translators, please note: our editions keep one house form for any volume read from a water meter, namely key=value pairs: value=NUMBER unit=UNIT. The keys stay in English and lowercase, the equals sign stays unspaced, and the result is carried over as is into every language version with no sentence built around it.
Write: value=8662.23 unit=ft³
